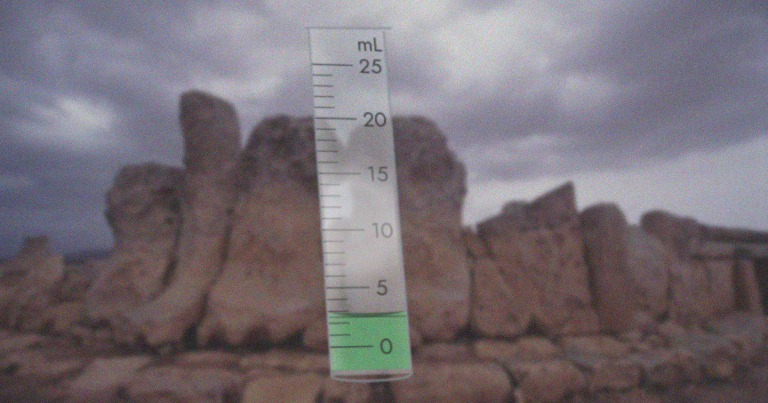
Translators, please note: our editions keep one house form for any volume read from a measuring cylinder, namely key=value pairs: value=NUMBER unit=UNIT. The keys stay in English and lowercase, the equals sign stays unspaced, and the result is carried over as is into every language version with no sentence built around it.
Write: value=2.5 unit=mL
